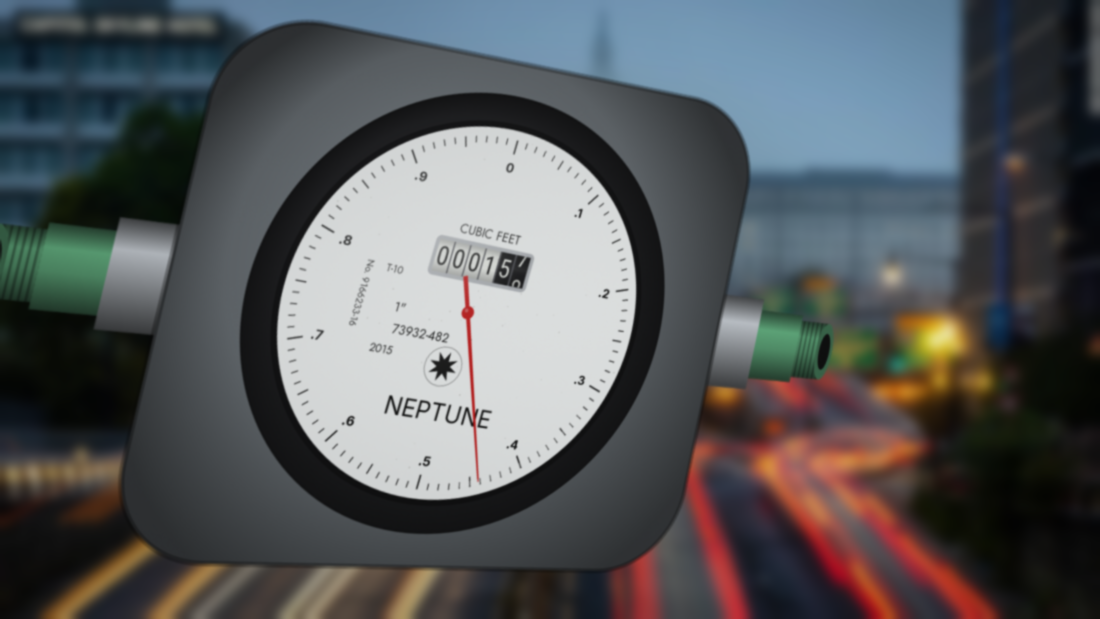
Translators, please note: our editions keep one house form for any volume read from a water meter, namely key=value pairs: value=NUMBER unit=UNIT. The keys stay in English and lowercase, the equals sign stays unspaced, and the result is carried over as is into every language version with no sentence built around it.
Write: value=157.44 unit=ft³
